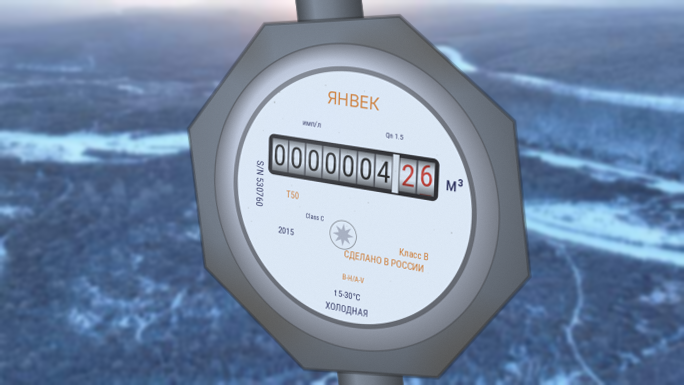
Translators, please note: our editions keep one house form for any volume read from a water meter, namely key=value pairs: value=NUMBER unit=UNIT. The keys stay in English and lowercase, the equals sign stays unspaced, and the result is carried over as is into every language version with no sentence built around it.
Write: value=4.26 unit=m³
